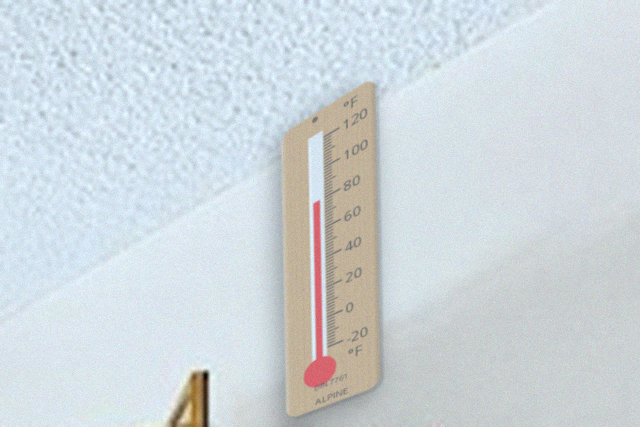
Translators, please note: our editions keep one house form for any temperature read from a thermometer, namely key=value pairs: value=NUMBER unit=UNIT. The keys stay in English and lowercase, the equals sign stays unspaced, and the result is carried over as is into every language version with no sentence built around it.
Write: value=80 unit=°F
